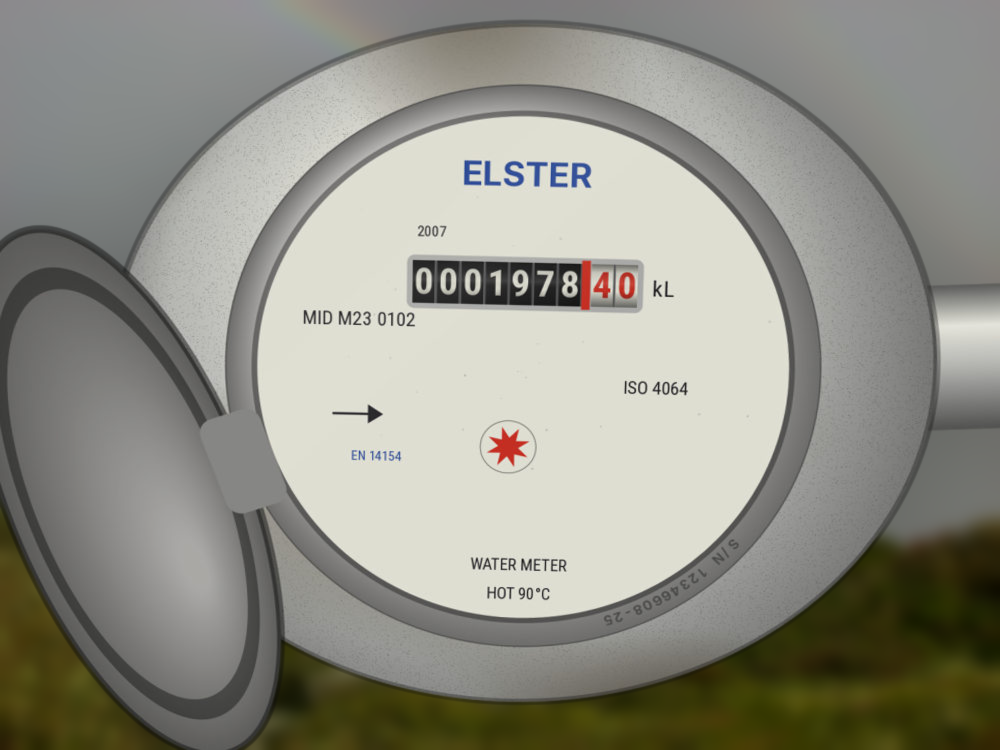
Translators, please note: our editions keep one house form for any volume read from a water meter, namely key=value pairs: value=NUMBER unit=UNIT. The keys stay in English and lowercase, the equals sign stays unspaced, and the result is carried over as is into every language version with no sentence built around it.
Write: value=1978.40 unit=kL
